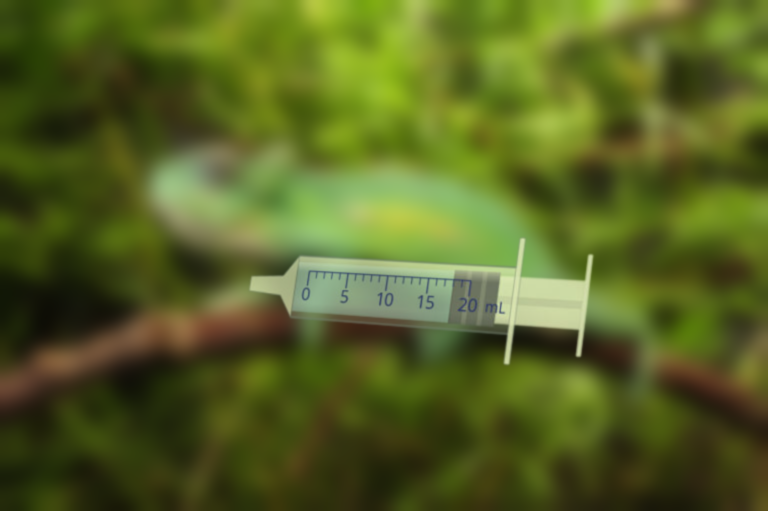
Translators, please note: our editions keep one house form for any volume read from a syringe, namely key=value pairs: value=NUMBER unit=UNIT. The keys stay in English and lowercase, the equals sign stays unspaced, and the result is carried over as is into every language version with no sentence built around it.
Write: value=18 unit=mL
